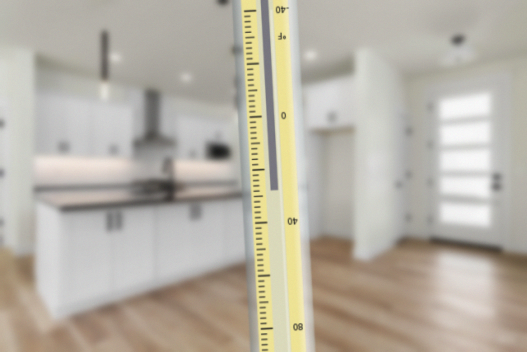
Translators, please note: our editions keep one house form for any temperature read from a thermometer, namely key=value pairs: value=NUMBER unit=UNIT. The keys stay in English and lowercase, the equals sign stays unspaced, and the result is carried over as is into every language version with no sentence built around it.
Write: value=28 unit=°F
